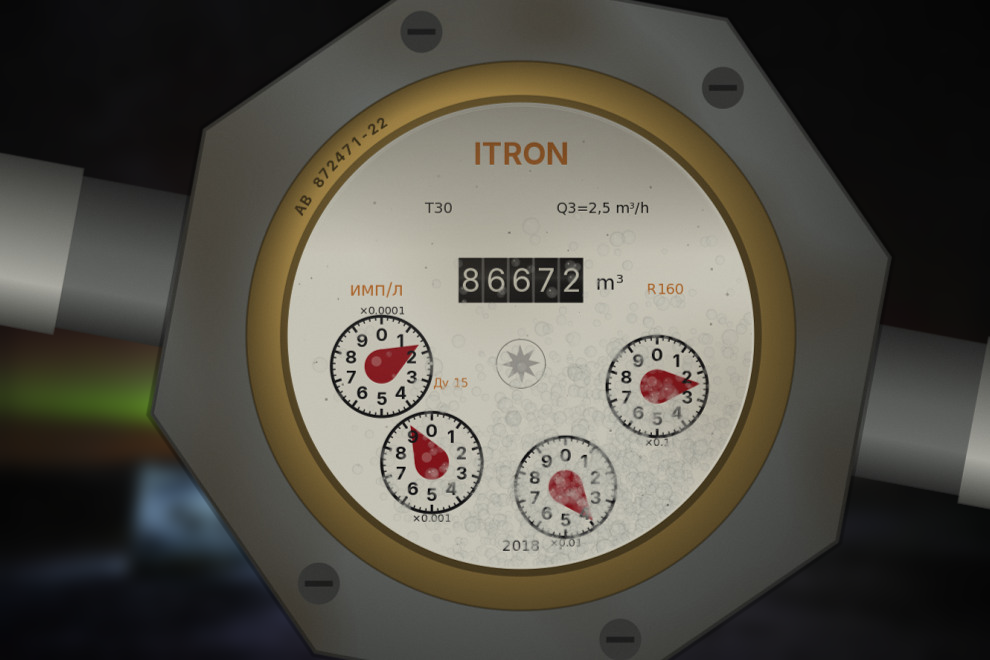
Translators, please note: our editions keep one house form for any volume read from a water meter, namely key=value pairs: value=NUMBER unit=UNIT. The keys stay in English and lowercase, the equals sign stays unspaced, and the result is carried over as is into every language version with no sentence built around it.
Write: value=86672.2391 unit=m³
